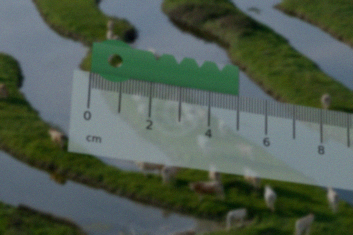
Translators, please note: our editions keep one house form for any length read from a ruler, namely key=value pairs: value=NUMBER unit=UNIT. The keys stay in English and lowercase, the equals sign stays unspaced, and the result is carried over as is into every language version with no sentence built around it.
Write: value=5 unit=cm
